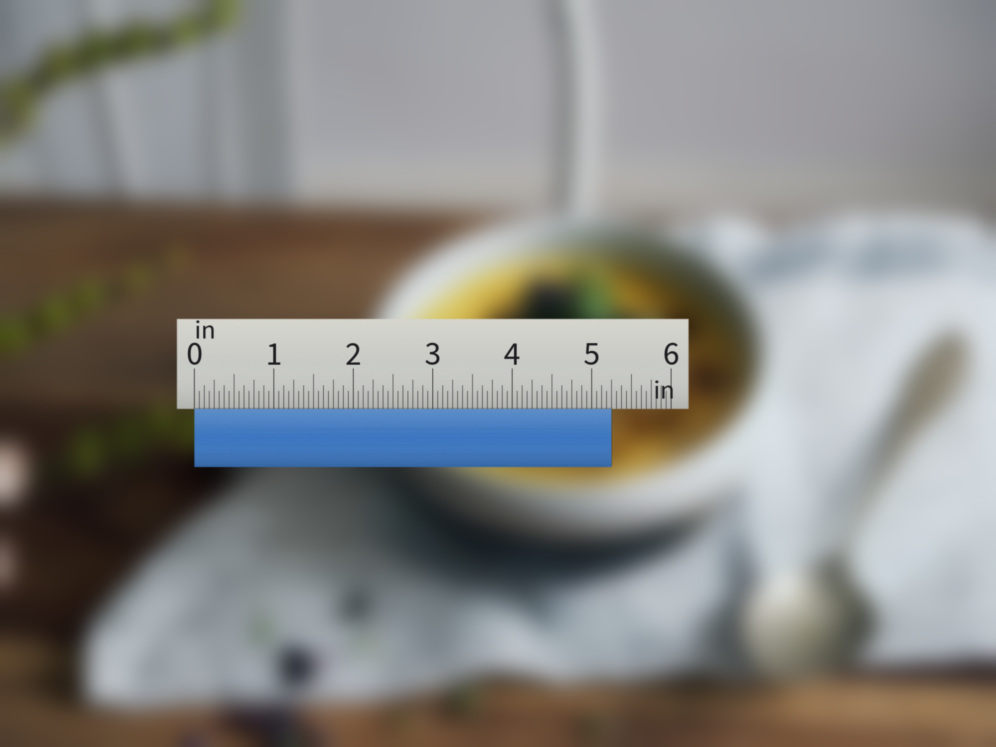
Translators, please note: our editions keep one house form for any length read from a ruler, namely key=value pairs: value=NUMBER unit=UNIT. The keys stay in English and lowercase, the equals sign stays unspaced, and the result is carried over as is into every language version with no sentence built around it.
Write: value=5.25 unit=in
